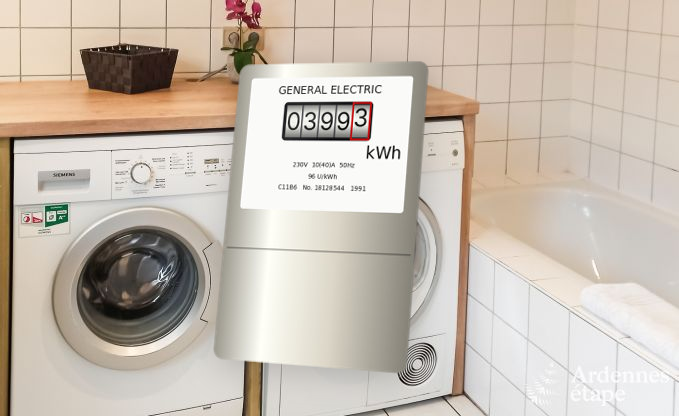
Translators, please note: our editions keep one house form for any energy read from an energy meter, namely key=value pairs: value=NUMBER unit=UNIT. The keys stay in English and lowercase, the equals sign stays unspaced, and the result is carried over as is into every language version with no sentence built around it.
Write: value=399.3 unit=kWh
